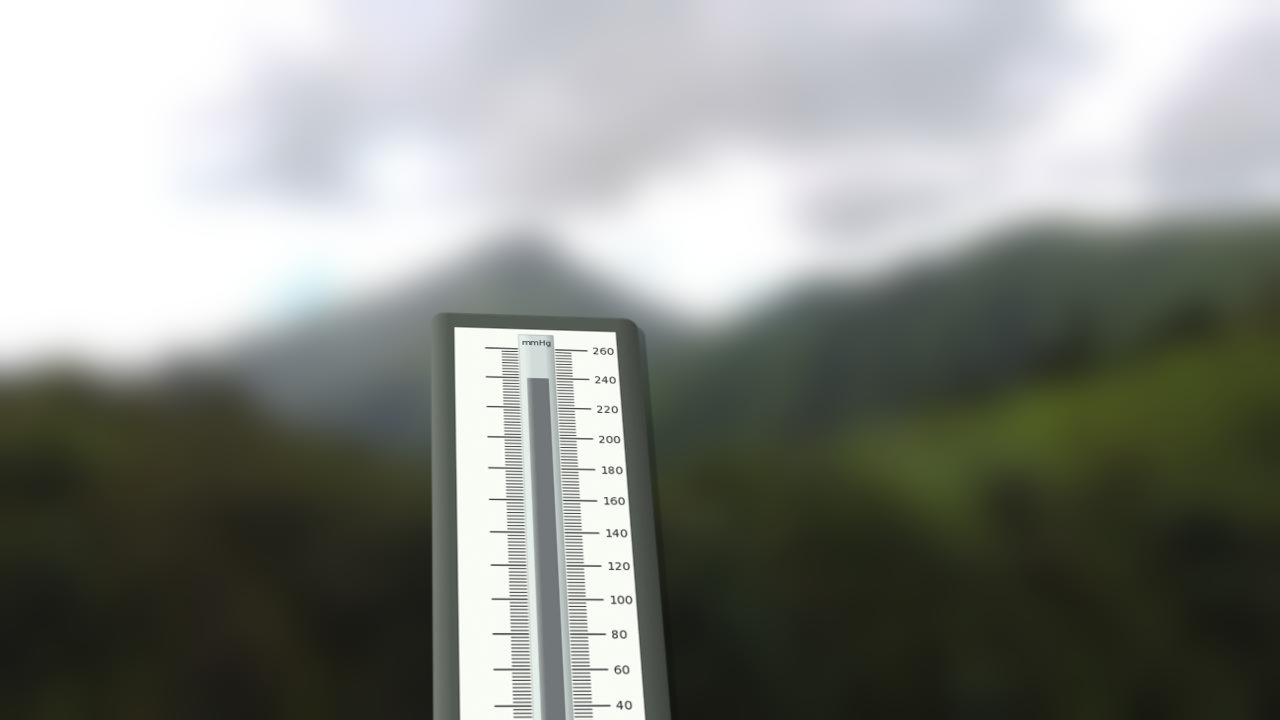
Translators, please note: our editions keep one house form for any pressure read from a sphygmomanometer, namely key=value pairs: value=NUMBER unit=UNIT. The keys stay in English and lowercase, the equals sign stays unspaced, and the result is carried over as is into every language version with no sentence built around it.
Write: value=240 unit=mmHg
